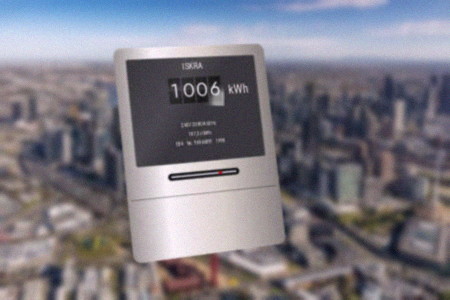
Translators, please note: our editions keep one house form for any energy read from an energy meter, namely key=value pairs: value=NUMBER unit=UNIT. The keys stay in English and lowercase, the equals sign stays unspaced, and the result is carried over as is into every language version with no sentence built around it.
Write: value=1006 unit=kWh
